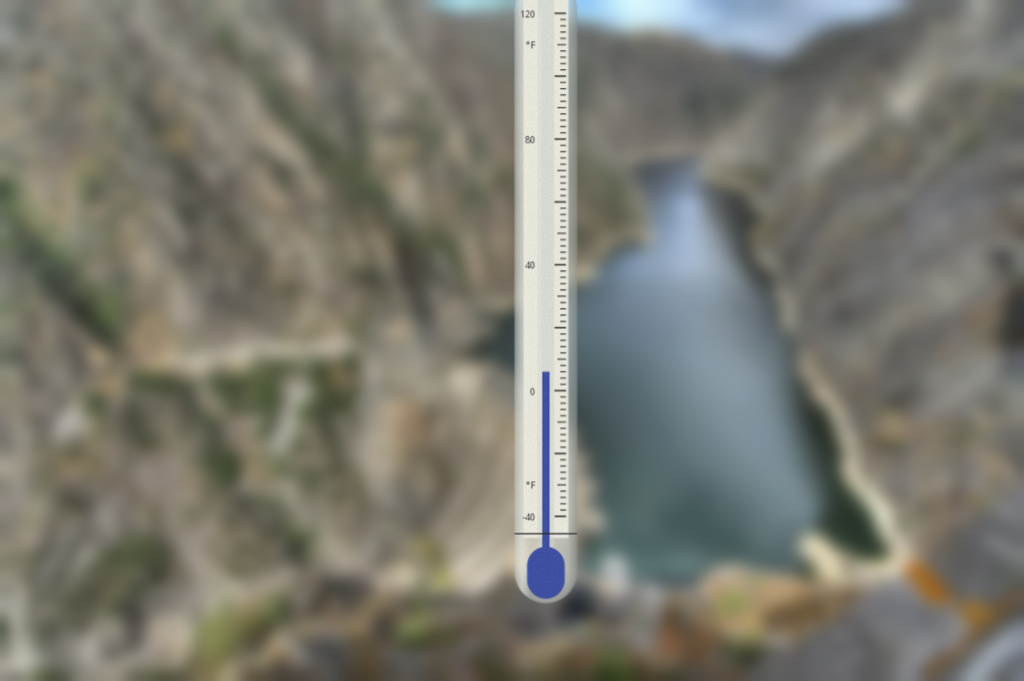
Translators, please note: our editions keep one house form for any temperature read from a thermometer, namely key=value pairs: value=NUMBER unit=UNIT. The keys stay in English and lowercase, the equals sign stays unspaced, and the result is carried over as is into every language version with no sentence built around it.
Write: value=6 unit=°F
